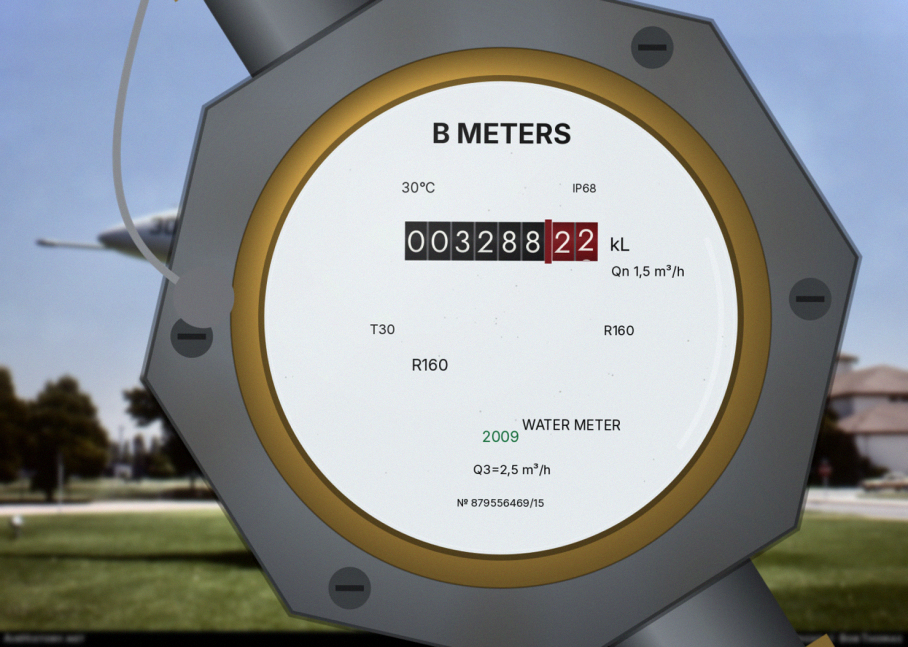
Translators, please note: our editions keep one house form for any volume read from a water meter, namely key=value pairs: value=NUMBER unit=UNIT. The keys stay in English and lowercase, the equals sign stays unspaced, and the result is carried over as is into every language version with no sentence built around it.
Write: value=3288.22 unit=kL
